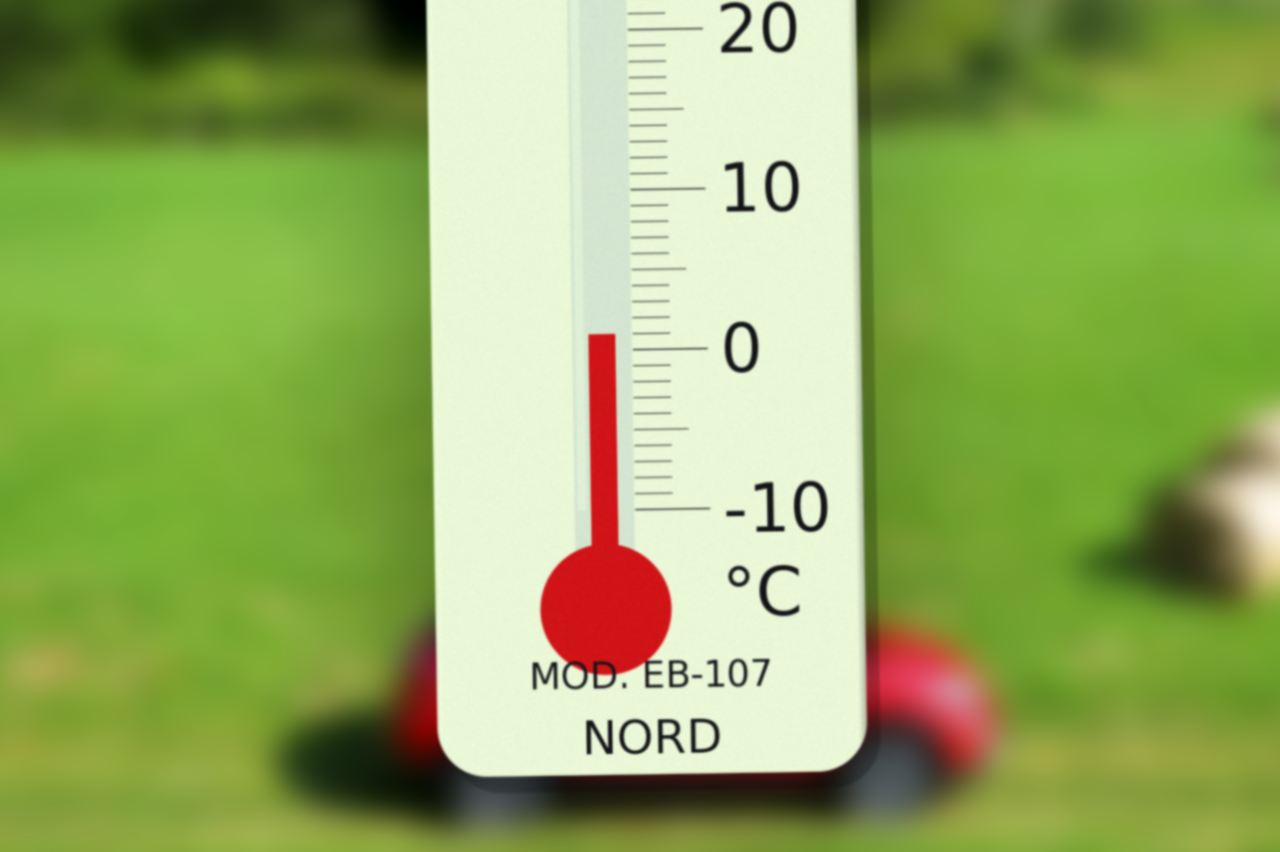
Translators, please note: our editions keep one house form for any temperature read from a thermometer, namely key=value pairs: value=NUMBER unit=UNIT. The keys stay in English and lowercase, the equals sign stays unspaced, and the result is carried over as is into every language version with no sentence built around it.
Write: value=1 unit=°C
